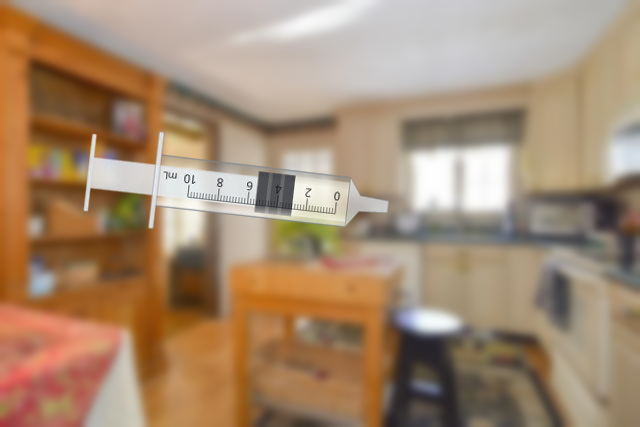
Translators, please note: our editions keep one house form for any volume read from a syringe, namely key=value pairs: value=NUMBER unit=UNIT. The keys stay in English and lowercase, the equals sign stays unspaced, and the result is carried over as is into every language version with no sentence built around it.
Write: value=3 unit=mL
